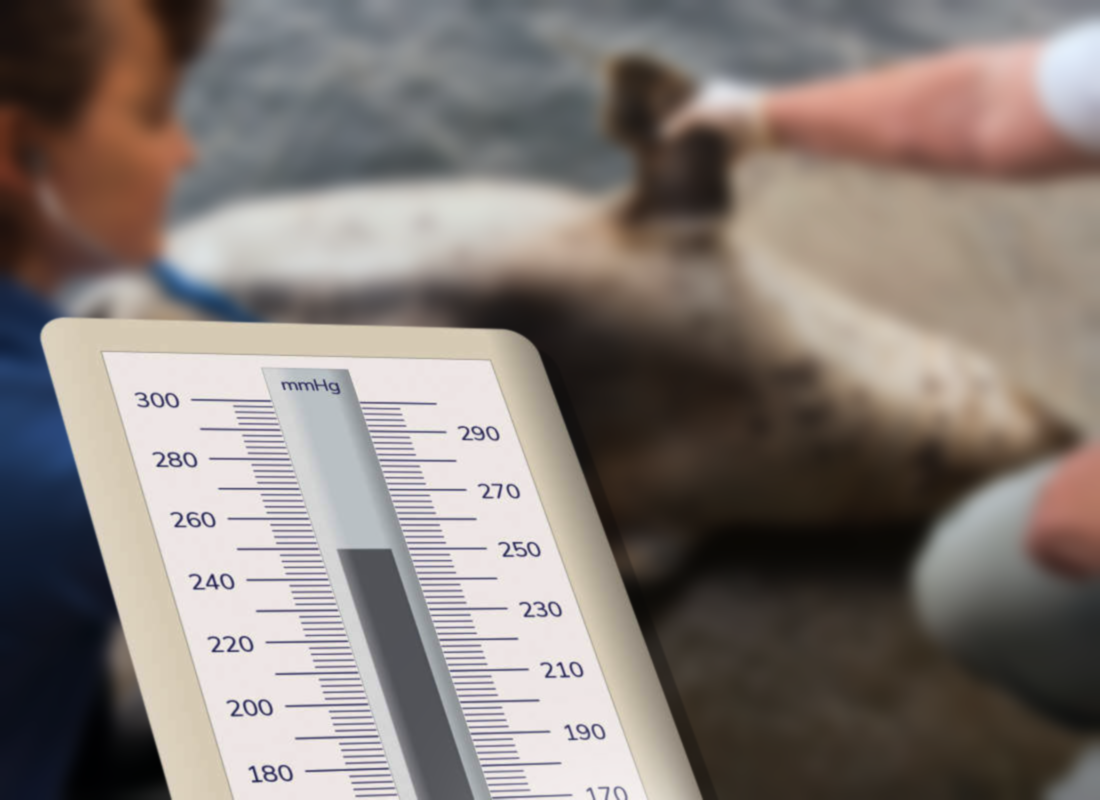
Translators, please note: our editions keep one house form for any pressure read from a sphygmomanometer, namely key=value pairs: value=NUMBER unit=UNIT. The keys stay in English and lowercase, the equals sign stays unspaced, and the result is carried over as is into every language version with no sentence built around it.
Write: value=250 unit=mmHg
